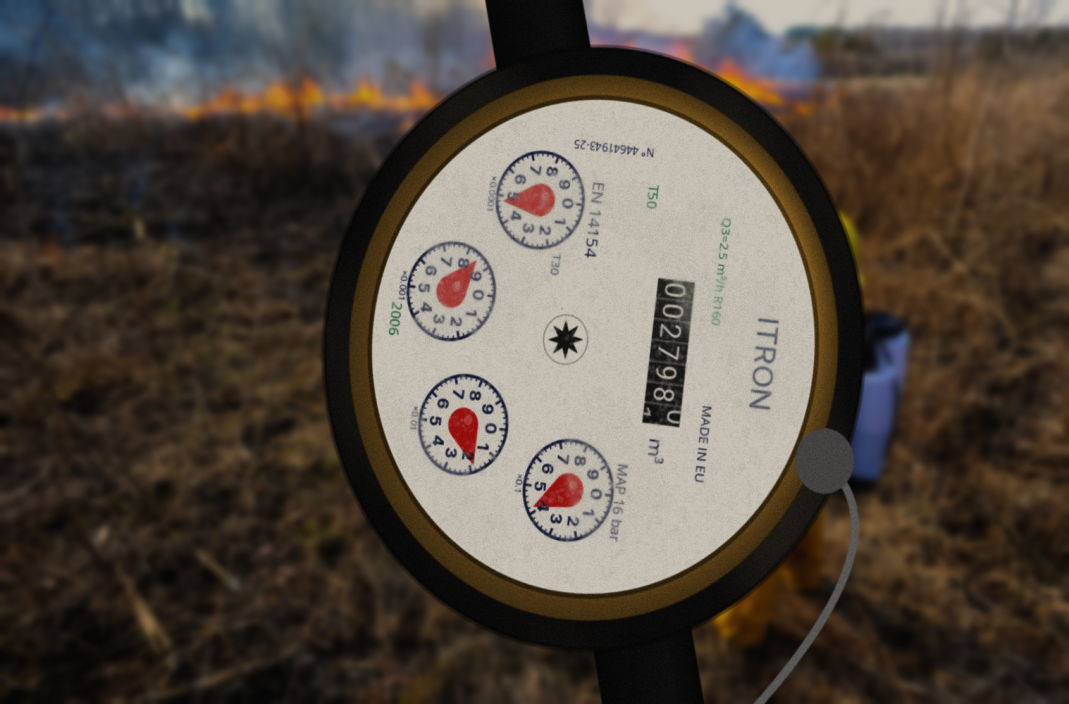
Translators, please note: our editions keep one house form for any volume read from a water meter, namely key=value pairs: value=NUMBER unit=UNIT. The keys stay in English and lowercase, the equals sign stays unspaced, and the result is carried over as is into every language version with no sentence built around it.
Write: value=27980.4184 unit=m³
